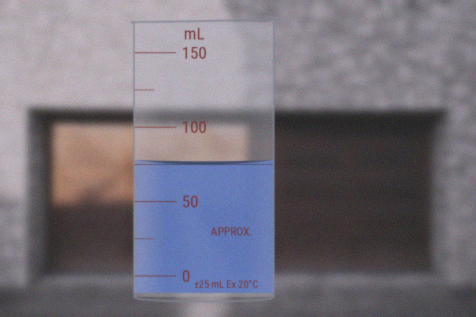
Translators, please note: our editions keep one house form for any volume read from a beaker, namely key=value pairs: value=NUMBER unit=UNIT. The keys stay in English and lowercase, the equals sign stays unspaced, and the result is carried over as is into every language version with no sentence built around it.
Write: value=75 unit=mL
